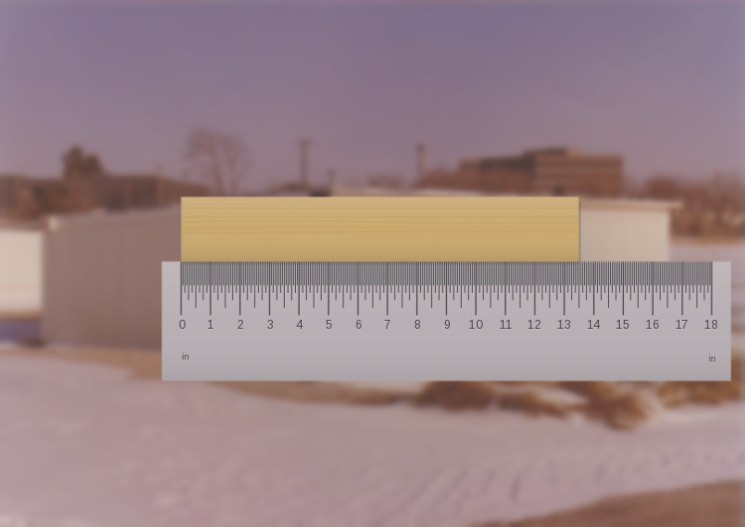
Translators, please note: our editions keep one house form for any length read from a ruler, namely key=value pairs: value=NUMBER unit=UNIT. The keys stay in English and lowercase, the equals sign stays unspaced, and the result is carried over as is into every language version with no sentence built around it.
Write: value=13.5 unit=in
